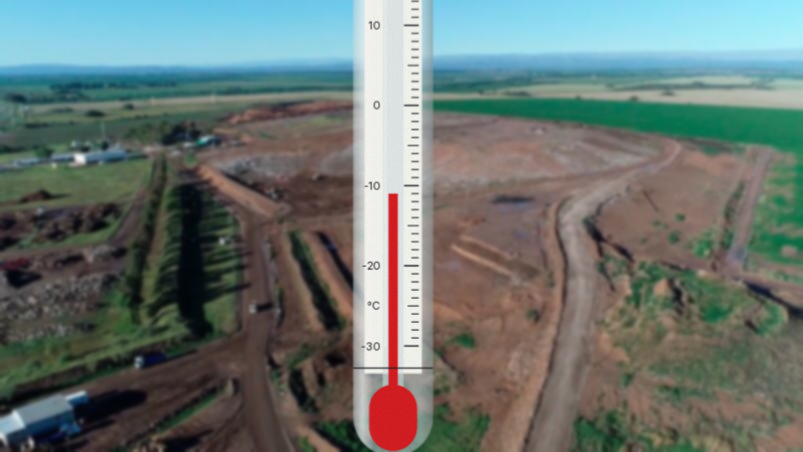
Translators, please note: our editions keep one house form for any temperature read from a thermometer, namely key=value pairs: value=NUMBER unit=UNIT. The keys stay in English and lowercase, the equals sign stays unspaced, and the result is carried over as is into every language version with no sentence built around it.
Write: value=-11 unit=°C
